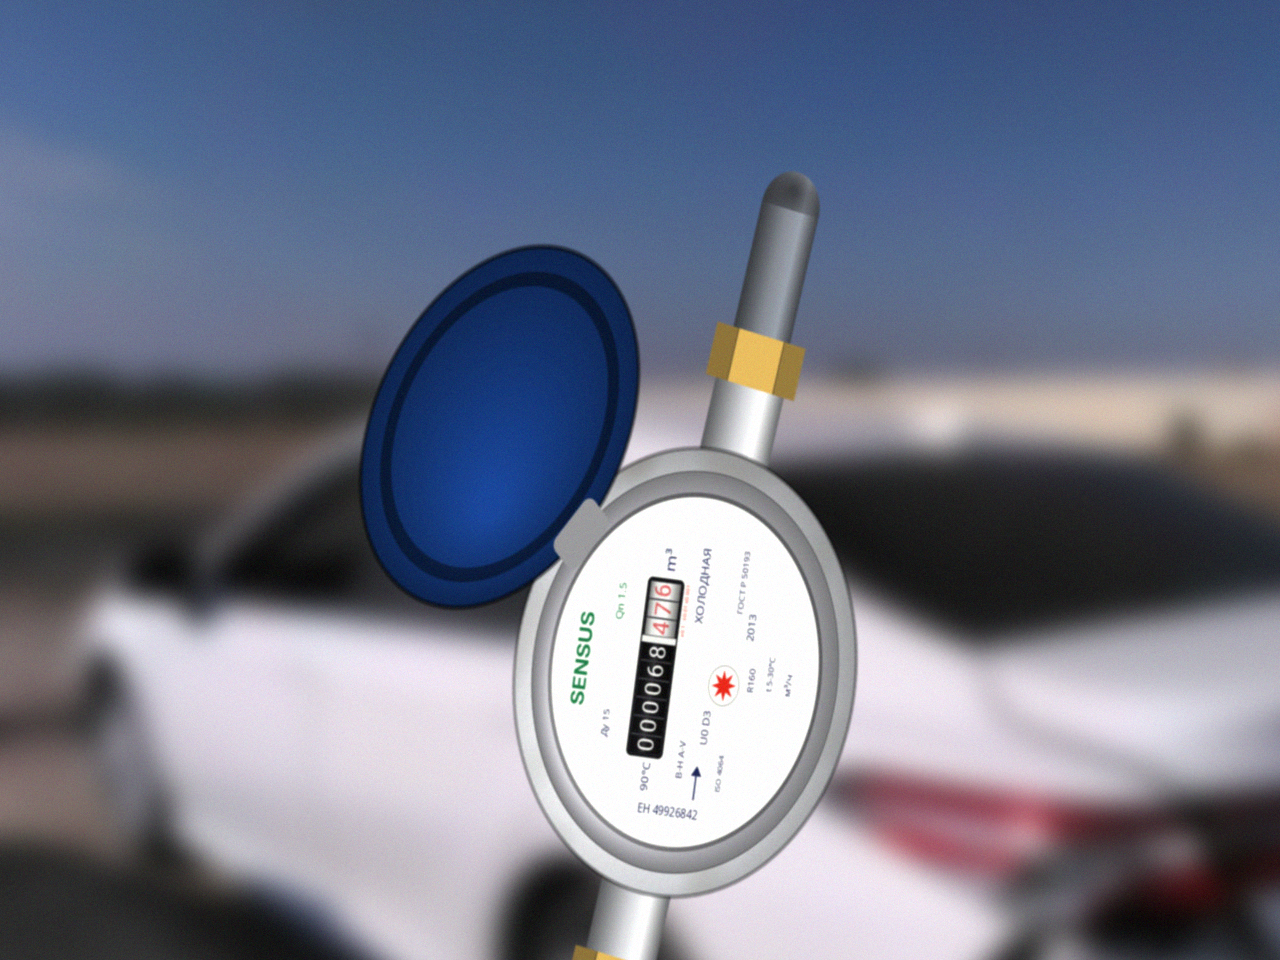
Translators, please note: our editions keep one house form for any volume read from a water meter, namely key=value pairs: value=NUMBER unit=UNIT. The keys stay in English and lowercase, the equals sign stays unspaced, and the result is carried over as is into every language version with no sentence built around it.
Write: value=68.476 unit=m³
